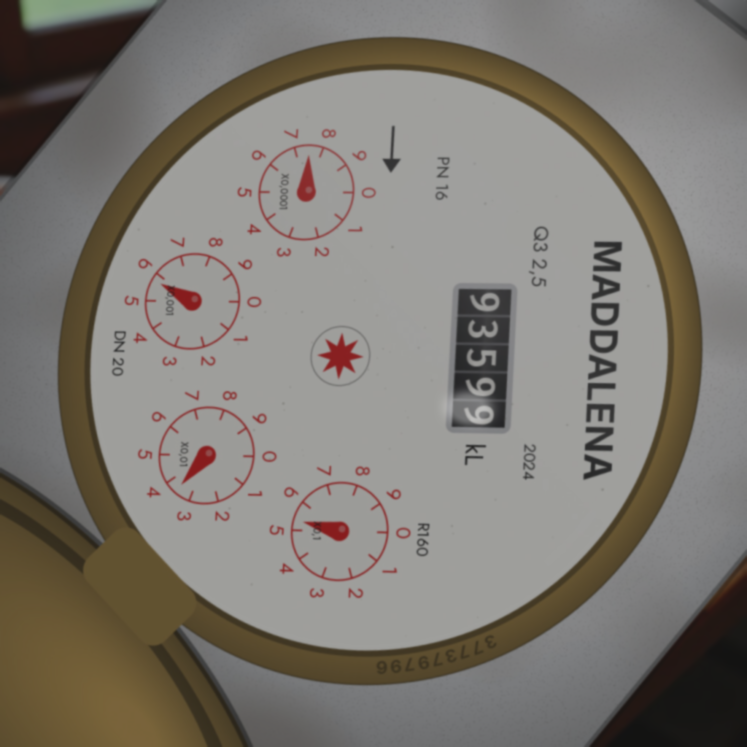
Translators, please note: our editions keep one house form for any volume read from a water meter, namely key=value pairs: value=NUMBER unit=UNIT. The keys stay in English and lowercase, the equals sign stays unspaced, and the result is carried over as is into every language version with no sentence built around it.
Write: value=93599.5357 unit=kL
